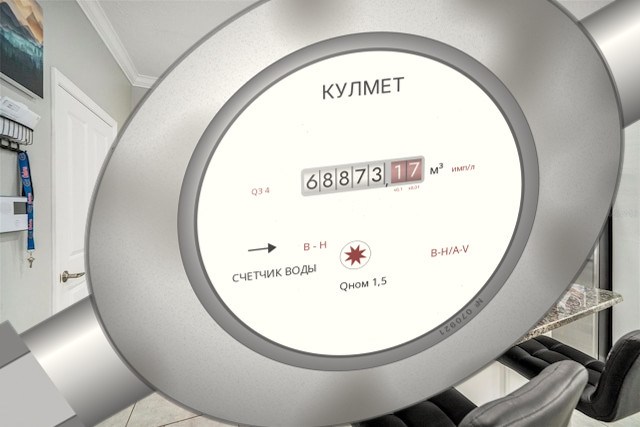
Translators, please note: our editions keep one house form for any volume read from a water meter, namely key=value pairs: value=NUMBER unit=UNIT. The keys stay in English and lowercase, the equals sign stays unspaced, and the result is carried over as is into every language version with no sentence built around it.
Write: value=68873.17 unit=m³
